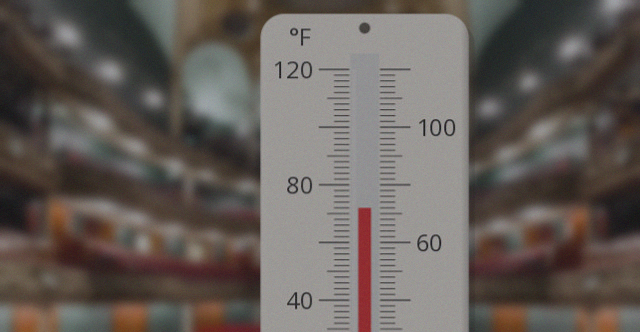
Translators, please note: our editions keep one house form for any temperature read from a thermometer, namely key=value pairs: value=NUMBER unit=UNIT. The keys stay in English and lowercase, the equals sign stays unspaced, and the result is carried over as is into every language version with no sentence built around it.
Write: value=72 unit=°F
